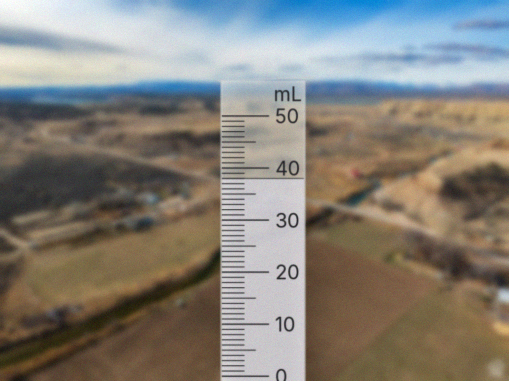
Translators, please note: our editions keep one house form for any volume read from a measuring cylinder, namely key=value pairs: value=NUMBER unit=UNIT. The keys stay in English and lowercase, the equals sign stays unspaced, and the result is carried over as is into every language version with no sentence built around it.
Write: value=38 unit=mL
